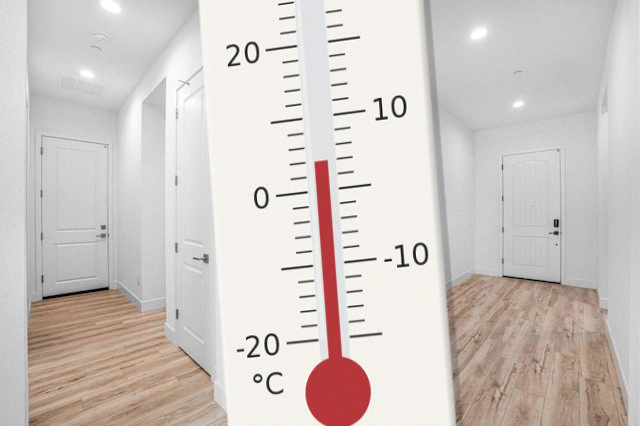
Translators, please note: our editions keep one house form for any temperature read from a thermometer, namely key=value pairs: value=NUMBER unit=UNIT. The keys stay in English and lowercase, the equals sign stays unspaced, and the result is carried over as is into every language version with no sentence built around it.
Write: value=4 unit=°C
